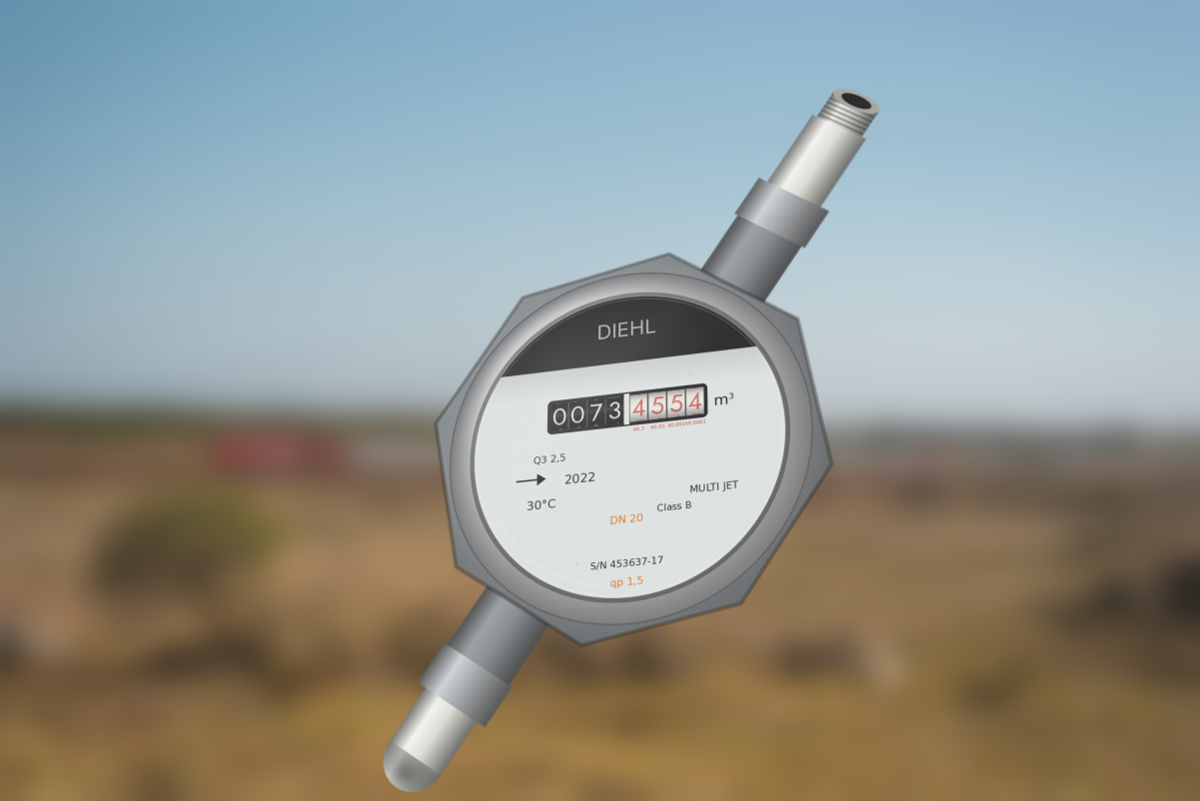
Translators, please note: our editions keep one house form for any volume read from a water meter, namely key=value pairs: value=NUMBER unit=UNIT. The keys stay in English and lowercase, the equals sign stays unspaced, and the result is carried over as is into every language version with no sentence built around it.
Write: value=73.4554 unit=m³
